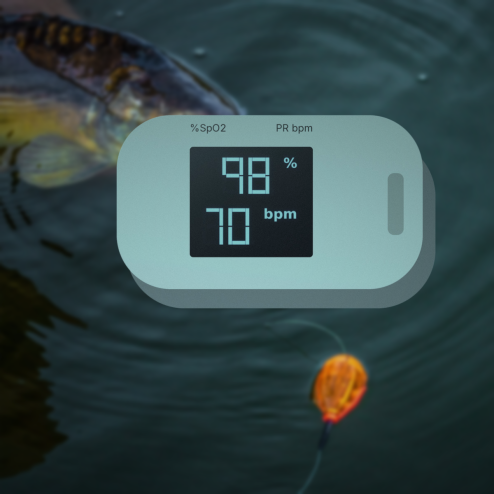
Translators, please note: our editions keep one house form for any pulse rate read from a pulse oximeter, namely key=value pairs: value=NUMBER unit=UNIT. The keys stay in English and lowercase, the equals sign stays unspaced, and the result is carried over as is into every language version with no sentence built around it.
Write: value=70 unit=bpm
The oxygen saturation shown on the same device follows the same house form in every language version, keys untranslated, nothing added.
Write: value=98 unit=%
